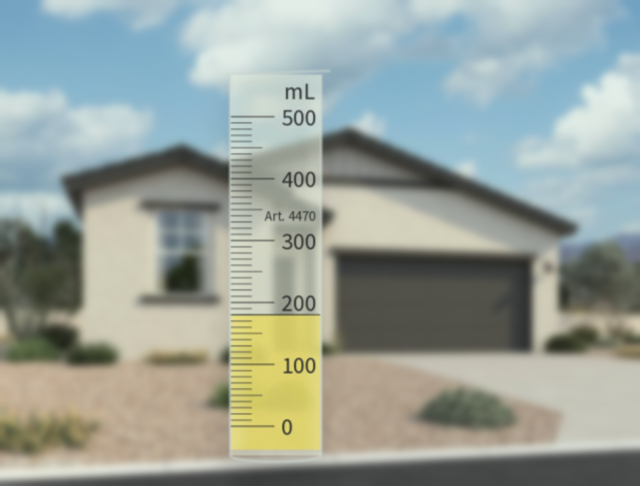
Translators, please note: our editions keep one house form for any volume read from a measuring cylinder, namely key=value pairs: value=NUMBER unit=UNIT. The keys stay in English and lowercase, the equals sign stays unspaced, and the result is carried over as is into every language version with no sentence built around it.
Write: value=180 unit=mL
